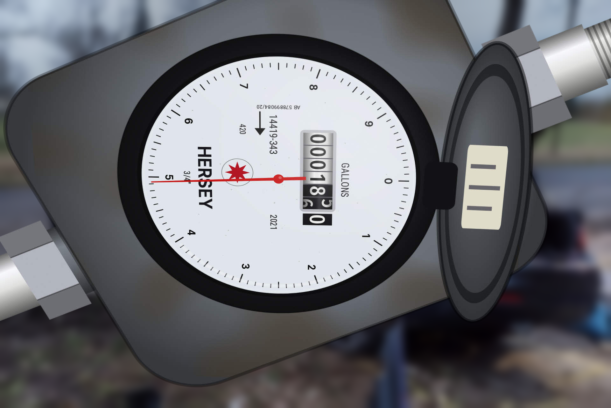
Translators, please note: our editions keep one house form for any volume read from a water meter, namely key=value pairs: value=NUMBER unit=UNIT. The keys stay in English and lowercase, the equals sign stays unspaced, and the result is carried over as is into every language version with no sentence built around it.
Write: value=1854.9 unit=gal
